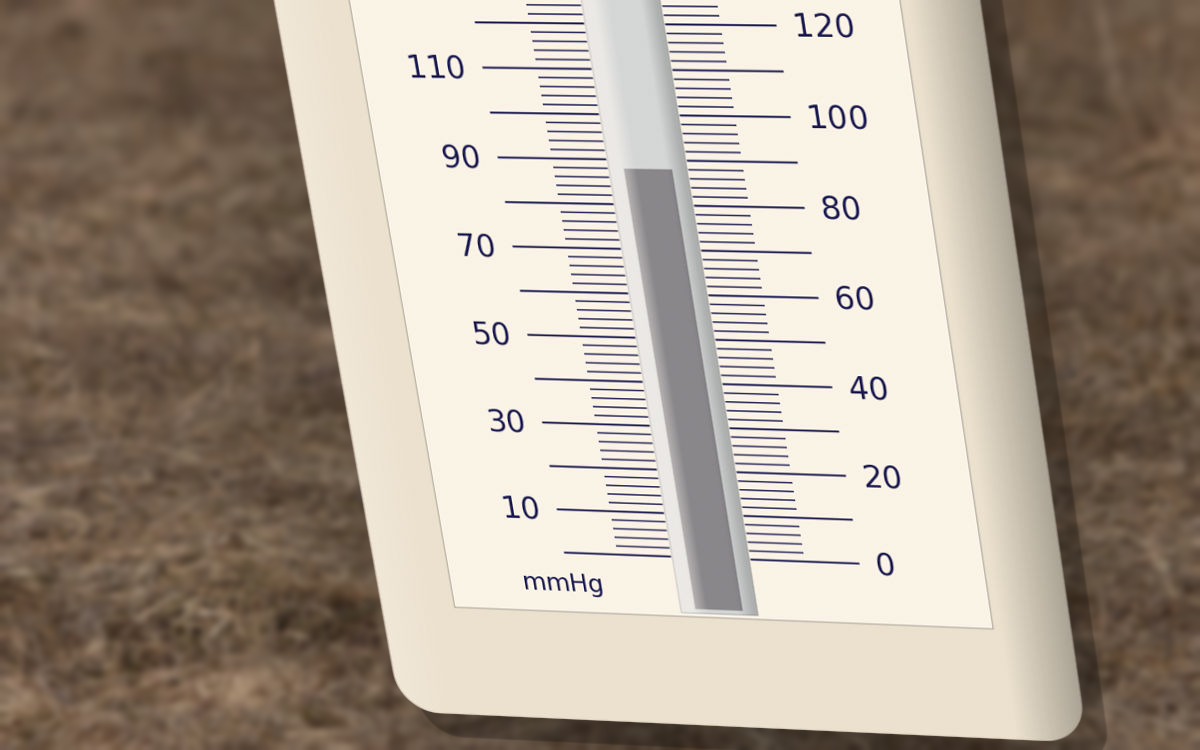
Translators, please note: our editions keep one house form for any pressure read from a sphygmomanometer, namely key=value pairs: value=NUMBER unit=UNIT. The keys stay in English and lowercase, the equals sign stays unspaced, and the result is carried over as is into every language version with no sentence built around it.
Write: value=88 unit=mmHg
